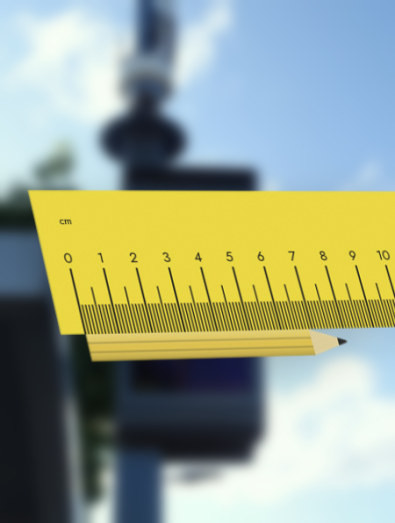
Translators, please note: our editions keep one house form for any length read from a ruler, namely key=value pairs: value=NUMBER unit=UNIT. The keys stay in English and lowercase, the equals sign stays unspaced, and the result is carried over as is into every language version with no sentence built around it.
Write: value=8 unit=cm
